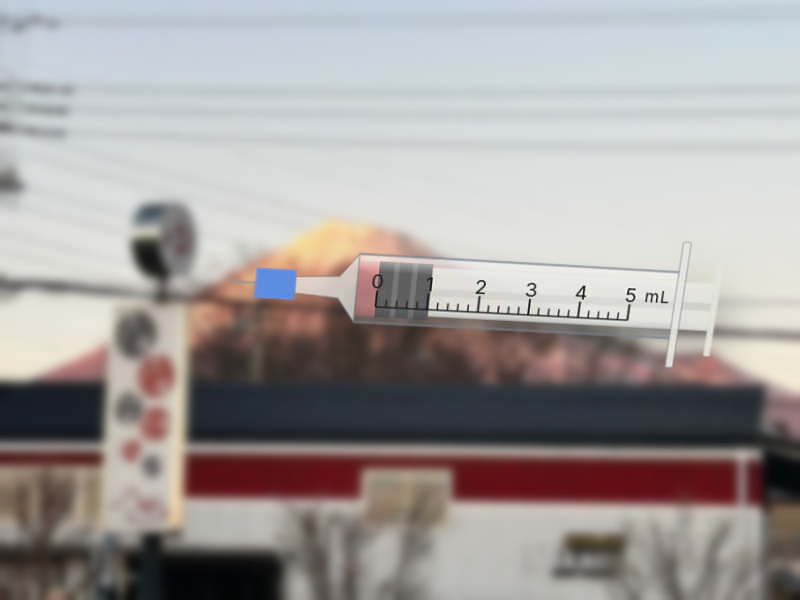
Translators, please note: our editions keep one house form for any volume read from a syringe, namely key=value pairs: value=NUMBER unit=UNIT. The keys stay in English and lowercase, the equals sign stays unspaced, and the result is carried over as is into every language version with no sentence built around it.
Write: value=0 unit=mL
